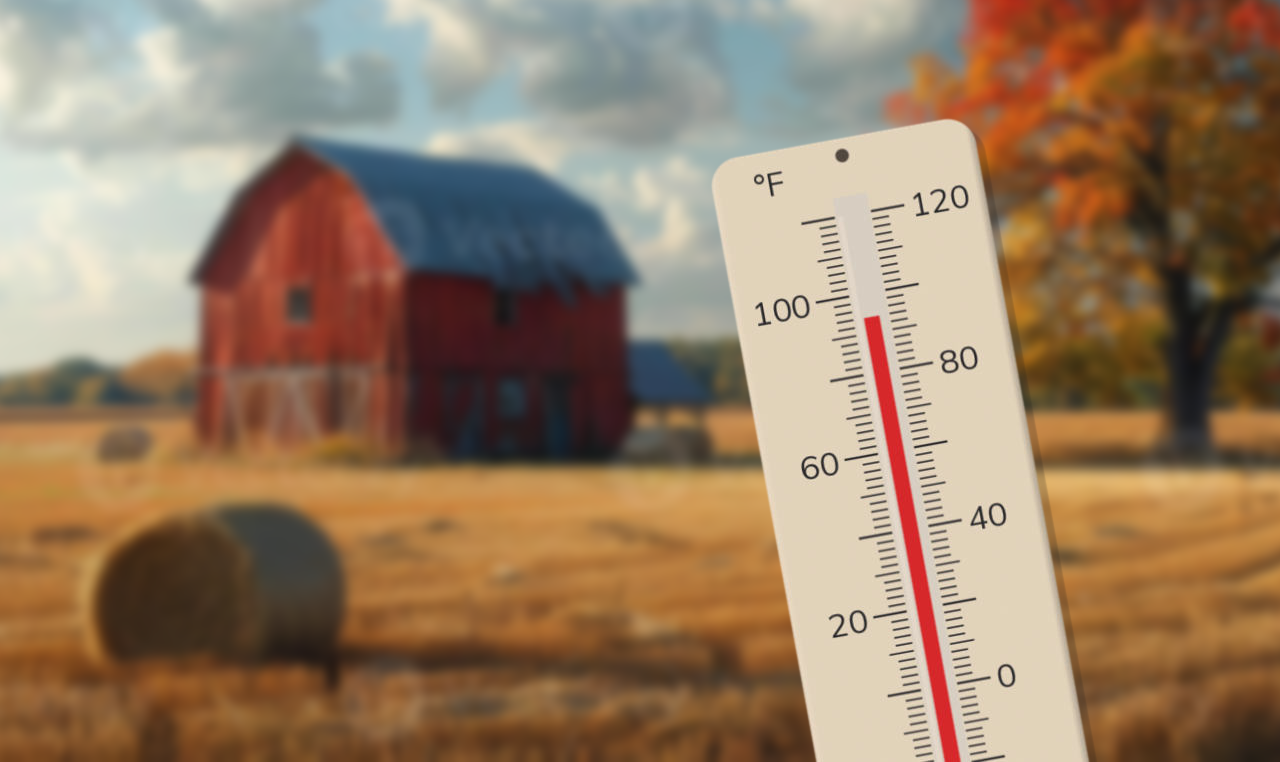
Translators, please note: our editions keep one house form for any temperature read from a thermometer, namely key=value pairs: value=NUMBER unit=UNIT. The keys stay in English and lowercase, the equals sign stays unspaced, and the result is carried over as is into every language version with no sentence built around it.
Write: value=94 unit=°F
